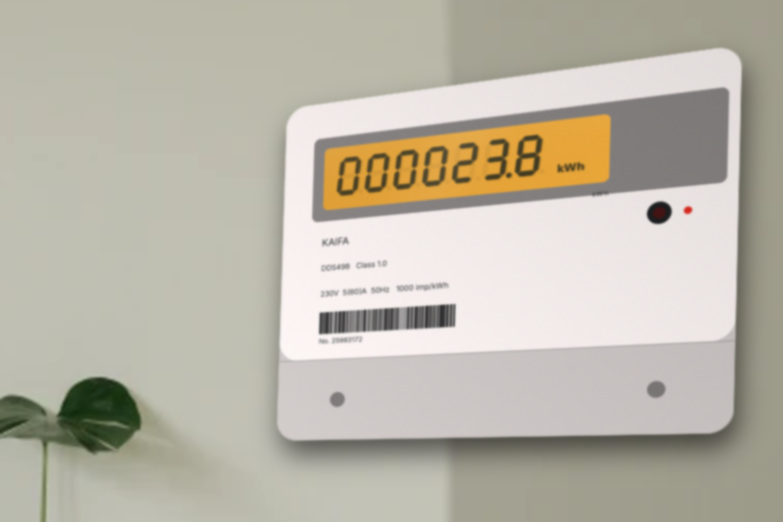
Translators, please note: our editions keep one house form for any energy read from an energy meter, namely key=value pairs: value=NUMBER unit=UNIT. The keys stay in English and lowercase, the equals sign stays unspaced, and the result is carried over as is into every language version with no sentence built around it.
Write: value=23.8 unit=kWh
